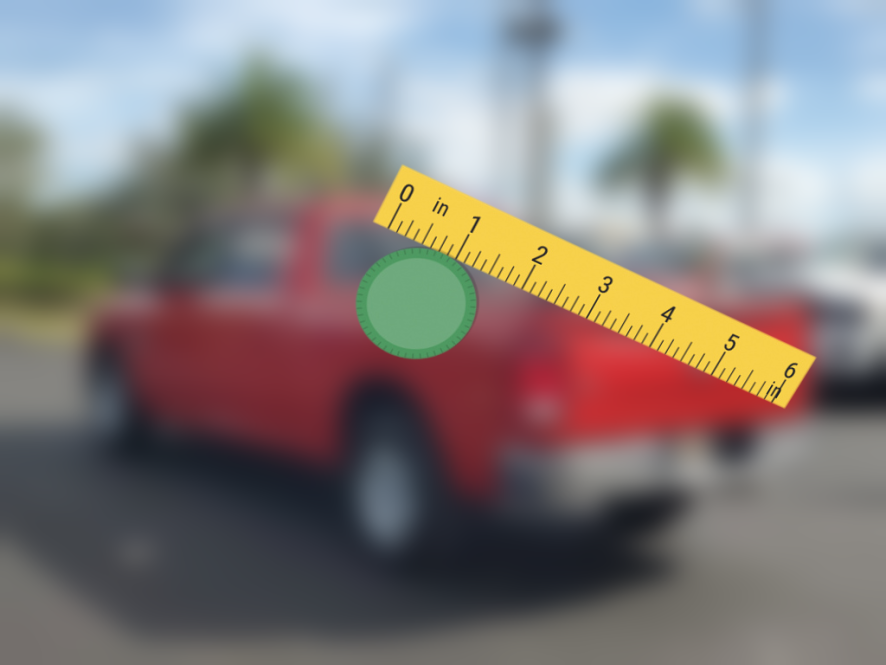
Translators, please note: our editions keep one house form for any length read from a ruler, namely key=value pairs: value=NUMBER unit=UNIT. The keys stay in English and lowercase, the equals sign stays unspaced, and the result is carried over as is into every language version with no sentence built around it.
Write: value=1.625 unit=in
